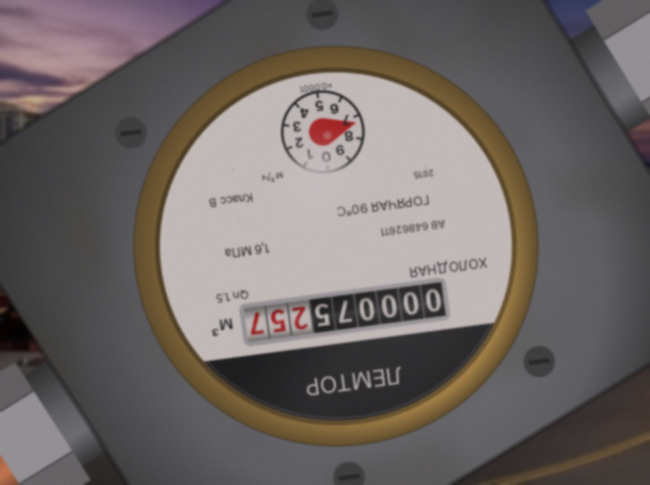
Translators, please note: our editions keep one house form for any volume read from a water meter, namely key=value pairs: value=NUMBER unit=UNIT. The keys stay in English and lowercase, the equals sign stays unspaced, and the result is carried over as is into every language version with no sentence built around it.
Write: value=75.2577 unit=m³
